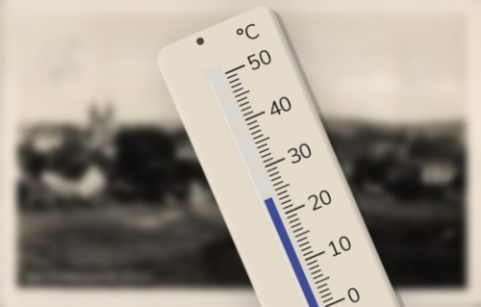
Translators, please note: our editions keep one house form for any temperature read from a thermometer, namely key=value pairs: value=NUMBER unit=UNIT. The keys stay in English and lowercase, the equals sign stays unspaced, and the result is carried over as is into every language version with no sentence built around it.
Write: value=24 unit=°C
